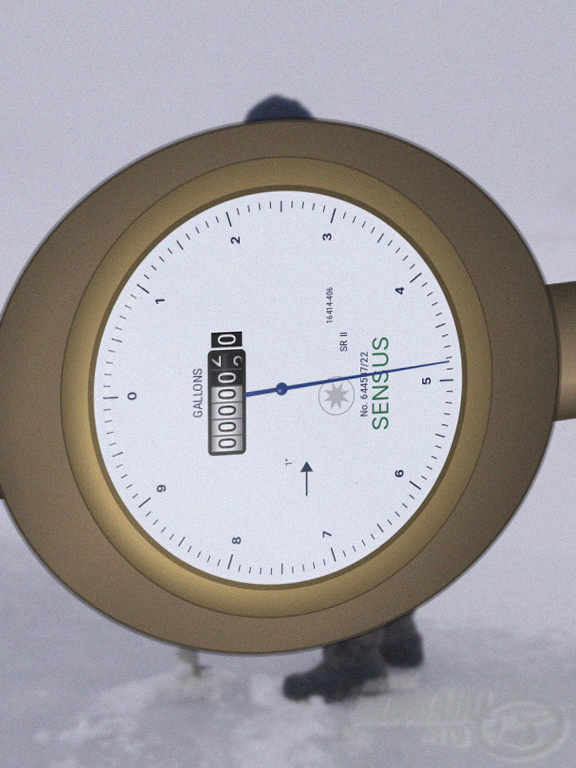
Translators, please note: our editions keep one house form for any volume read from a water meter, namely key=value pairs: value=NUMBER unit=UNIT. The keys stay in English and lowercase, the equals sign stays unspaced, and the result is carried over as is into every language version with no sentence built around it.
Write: value=24.8 unit=gal
